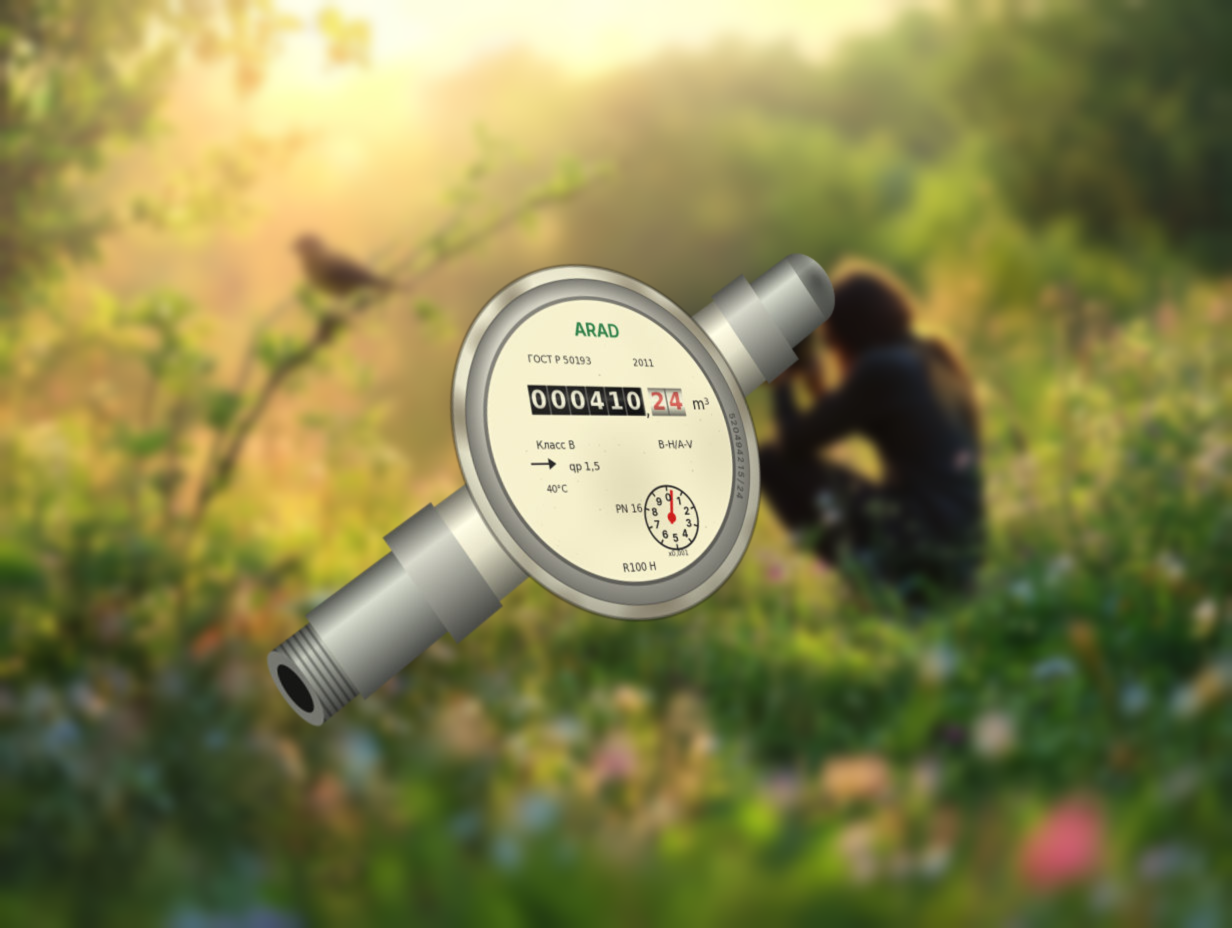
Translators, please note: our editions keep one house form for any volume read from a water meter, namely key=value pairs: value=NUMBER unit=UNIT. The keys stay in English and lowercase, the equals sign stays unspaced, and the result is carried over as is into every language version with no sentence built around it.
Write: value=410.240 unit=m³
